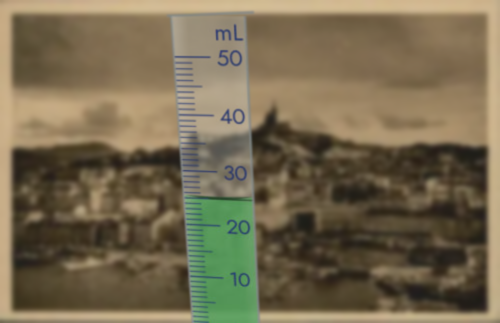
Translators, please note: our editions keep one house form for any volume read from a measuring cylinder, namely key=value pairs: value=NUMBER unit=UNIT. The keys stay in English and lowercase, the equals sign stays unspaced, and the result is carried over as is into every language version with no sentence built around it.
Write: value=25 unit=mL
